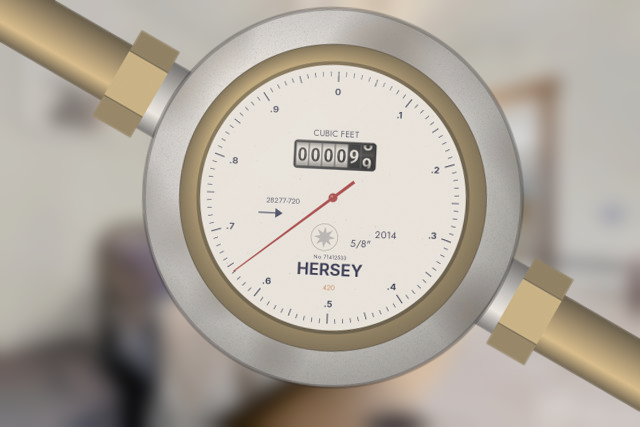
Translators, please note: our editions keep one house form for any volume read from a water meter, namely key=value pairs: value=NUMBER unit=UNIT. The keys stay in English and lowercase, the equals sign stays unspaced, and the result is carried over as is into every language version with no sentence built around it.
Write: value=98.64 unit=ft³
